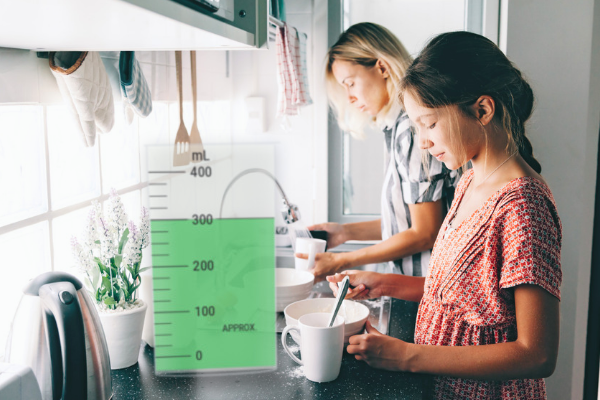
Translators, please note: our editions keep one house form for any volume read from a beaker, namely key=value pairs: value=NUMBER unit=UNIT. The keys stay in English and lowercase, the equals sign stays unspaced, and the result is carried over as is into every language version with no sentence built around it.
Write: value=300 unit=mL
